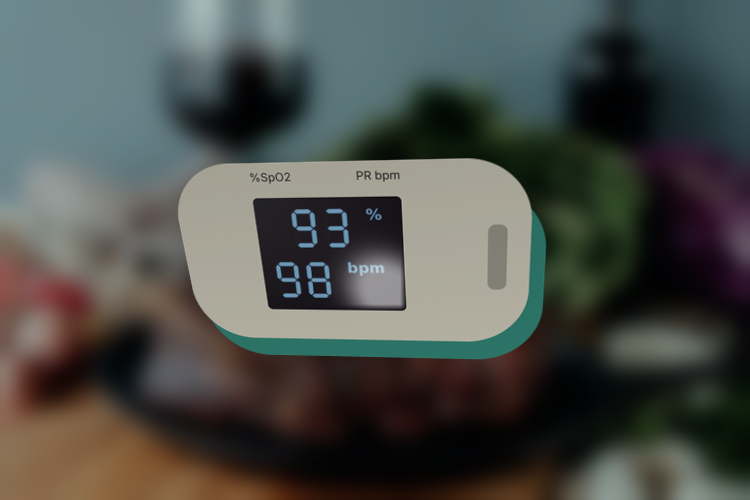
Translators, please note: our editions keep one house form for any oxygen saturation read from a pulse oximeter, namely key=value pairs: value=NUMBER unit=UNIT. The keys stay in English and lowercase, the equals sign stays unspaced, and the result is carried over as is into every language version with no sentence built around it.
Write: value=93 unit=%
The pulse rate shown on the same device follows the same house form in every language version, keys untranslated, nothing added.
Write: value=98 unit=bpm
